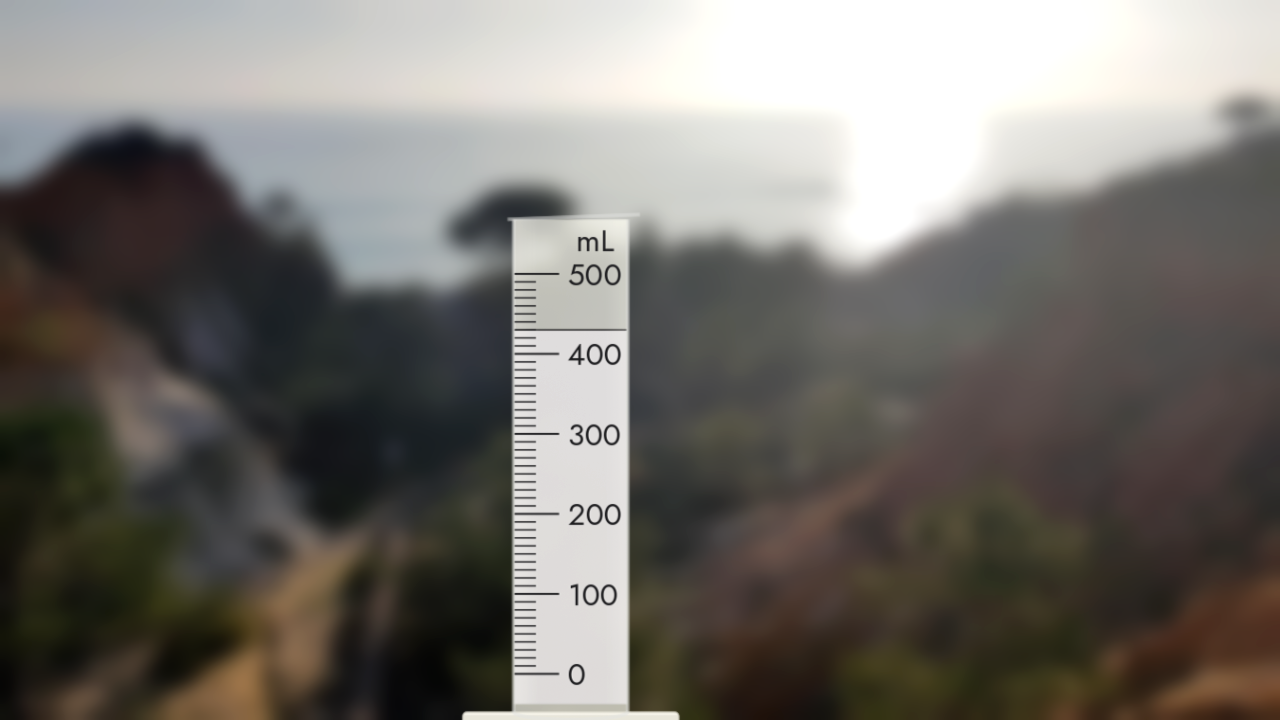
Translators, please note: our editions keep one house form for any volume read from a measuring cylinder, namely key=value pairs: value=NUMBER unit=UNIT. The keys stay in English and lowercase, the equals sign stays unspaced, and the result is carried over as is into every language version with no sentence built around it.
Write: value=430 unit=mL
